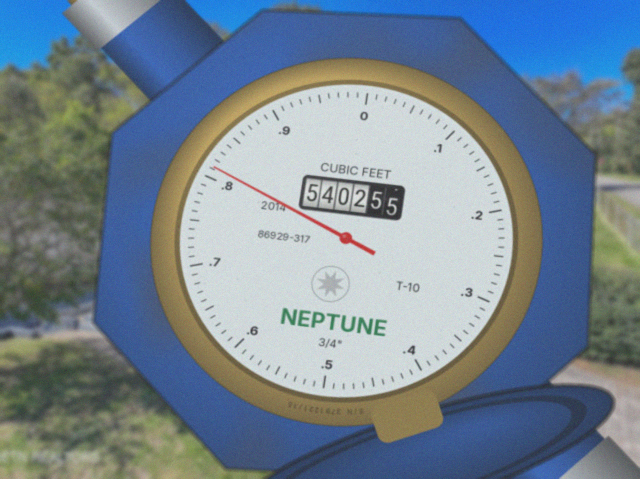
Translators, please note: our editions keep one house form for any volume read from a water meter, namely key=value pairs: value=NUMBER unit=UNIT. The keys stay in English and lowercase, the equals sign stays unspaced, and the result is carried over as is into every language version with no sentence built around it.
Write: value=540254.81 unit=ft³
